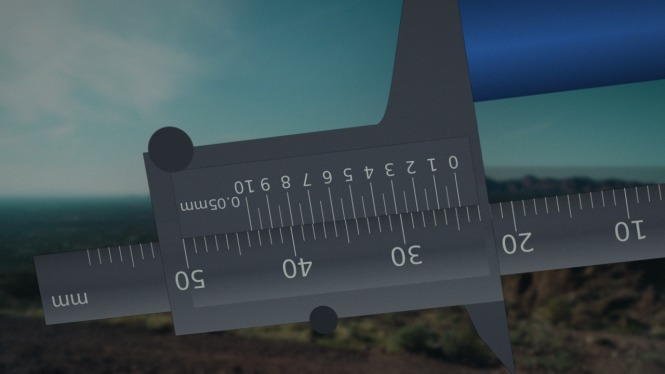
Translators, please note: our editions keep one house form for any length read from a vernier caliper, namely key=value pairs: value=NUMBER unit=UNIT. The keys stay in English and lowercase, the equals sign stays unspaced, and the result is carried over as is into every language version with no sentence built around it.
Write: value=24.6 unit=mm
